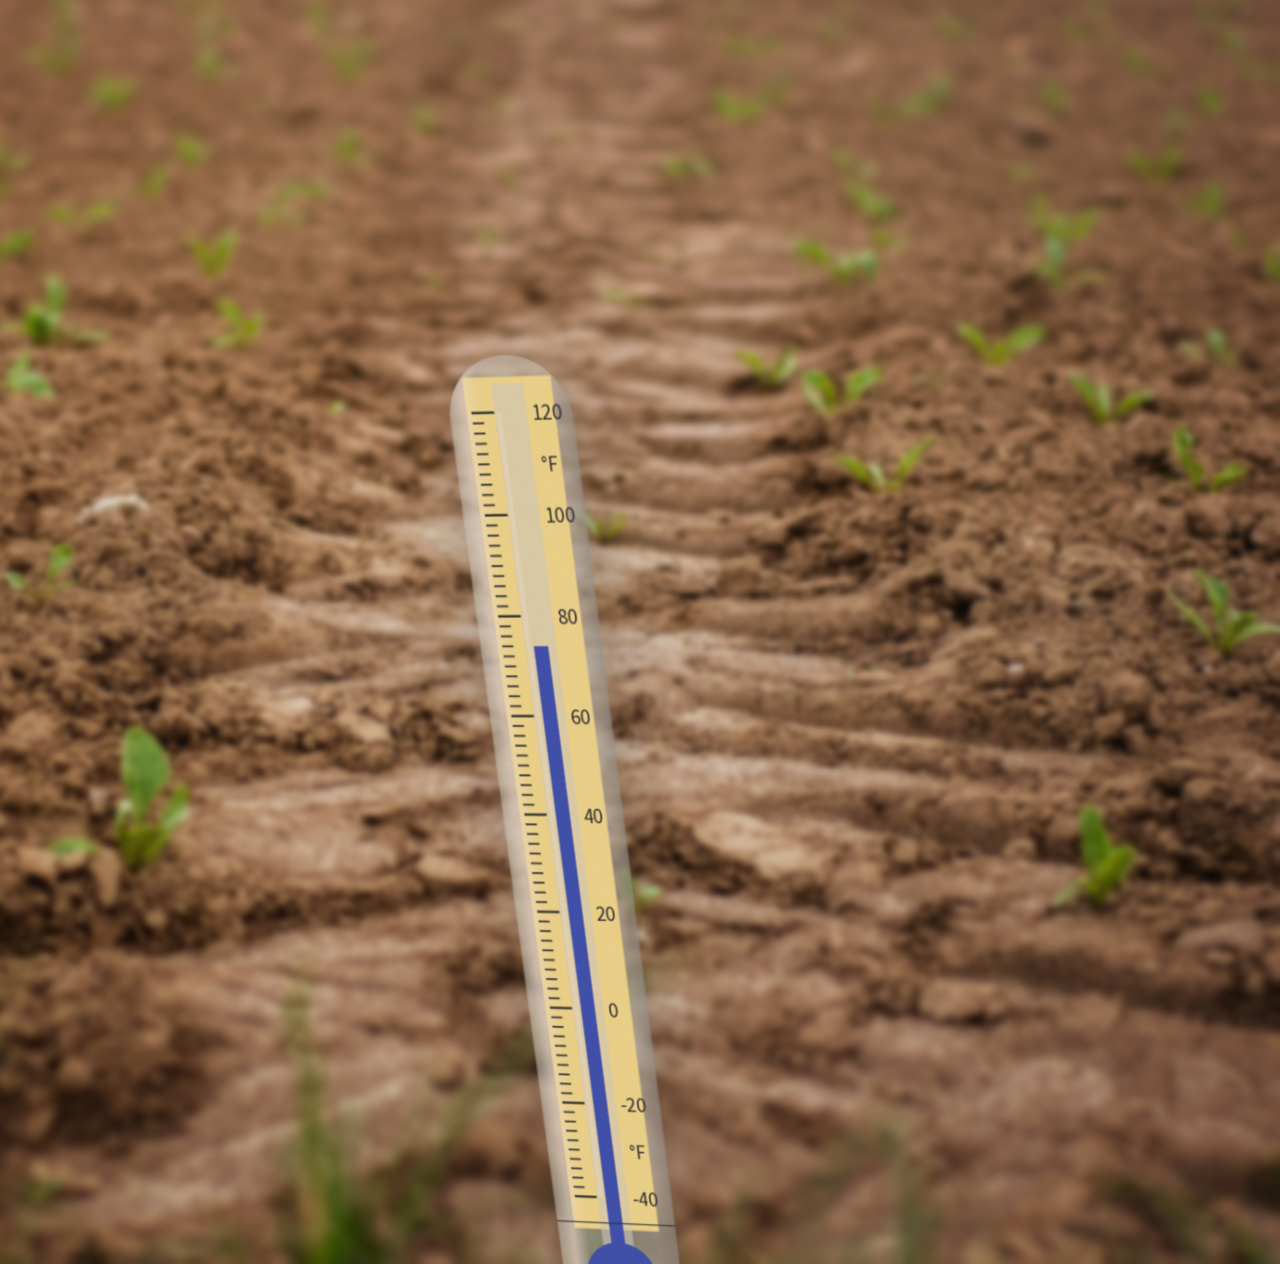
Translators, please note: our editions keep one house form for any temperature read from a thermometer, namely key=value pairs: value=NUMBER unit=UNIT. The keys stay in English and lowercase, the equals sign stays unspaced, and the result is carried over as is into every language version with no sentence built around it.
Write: value=74 unit=°F
